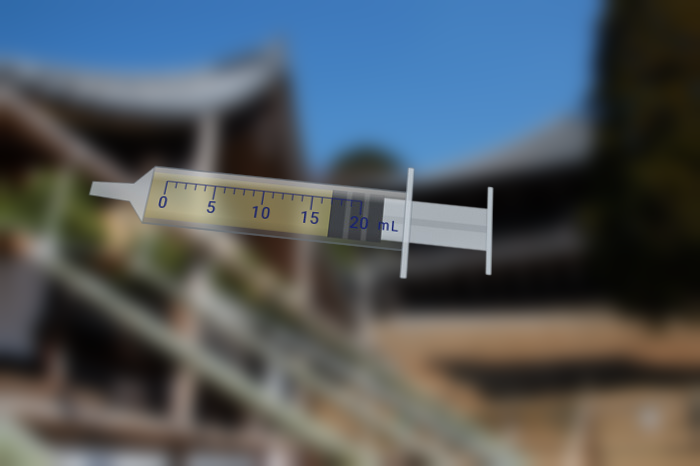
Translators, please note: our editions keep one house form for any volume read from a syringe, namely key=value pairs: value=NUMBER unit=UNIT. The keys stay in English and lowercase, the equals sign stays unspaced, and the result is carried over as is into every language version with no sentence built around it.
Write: value=17 unit=mL
